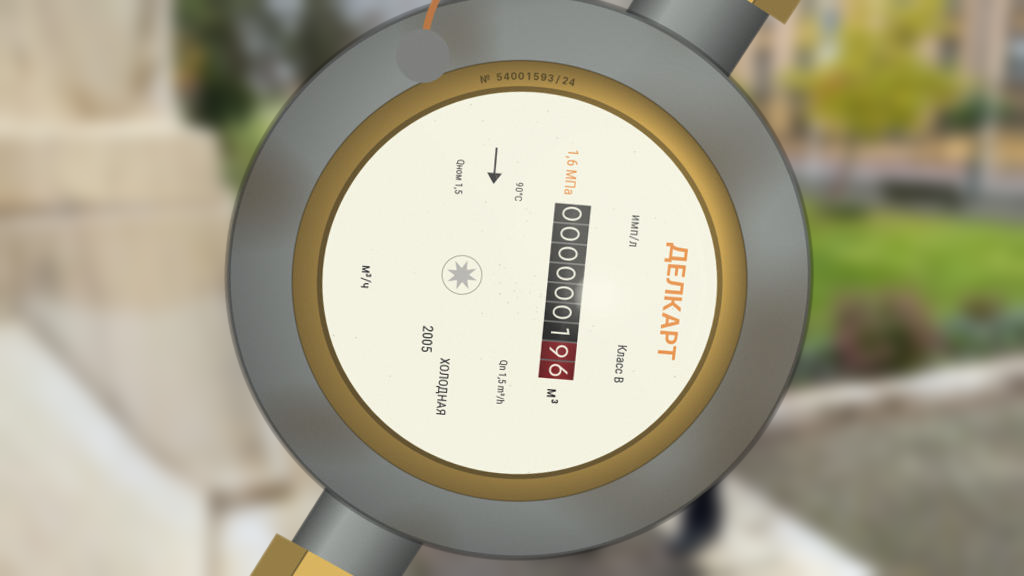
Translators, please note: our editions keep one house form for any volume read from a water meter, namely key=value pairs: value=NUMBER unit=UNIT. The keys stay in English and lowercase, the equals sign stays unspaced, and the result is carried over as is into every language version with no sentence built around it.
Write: value=1.96 unit=m³
